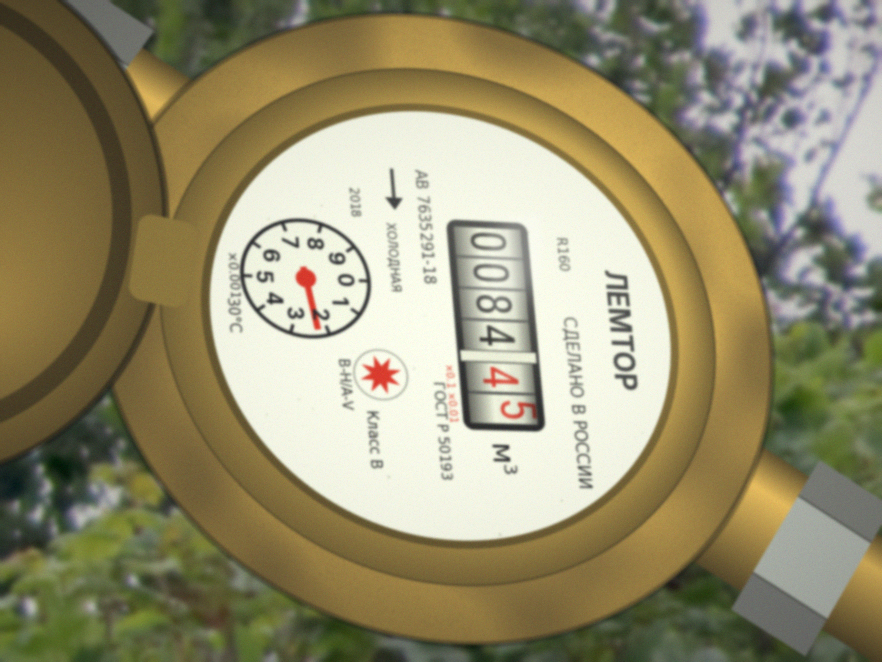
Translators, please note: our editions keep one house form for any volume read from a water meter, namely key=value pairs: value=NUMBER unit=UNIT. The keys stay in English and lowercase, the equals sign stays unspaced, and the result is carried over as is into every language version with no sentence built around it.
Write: value=84.452 unit=m³
